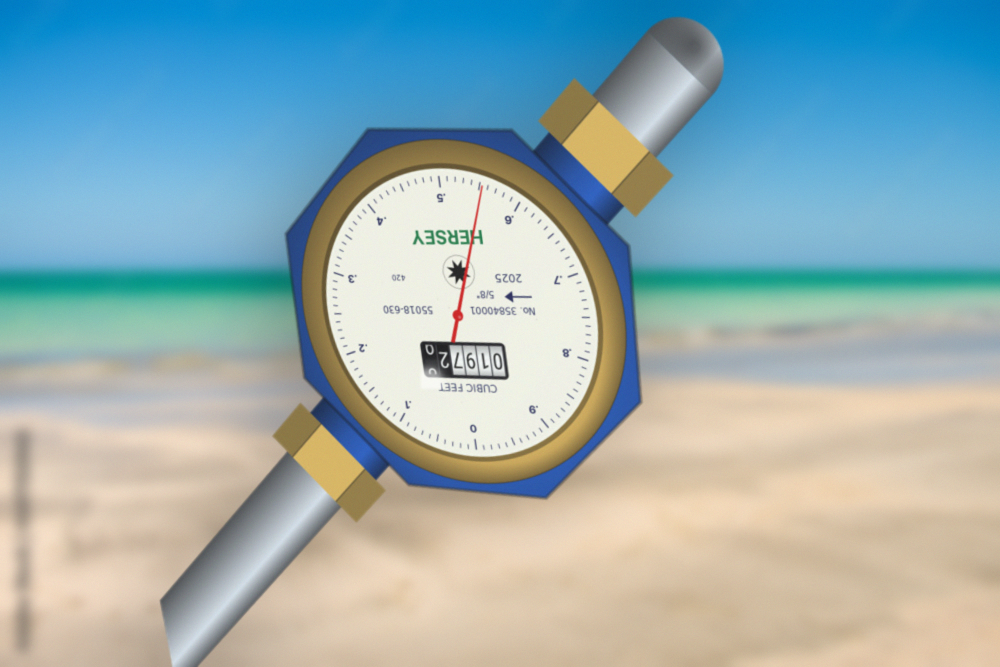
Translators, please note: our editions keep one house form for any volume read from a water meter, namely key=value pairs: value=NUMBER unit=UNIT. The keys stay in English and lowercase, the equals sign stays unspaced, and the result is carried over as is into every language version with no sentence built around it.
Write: value=19728.55 unit=ft³
